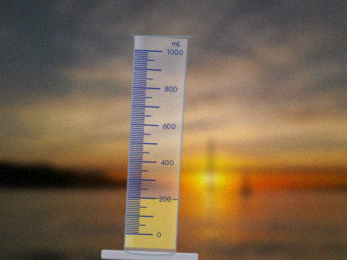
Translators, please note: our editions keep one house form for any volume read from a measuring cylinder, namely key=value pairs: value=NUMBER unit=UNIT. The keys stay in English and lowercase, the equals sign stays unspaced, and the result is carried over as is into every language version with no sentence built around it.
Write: value=200 unit=mL
